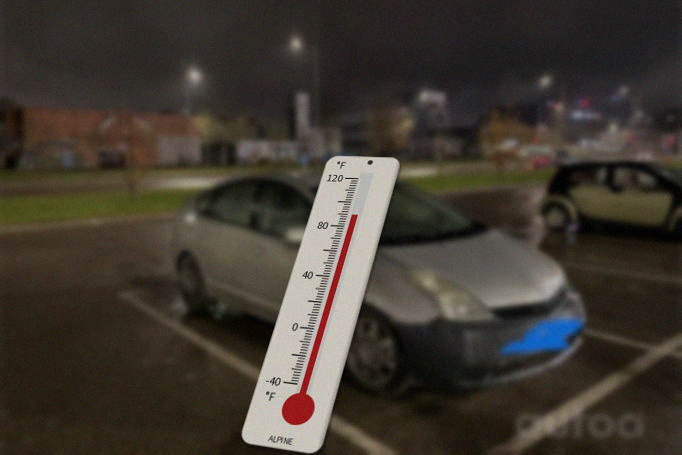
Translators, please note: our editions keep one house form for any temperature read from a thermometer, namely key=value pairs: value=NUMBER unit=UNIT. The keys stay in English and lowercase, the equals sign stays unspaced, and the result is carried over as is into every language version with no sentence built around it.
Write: value=90 unit=°F
